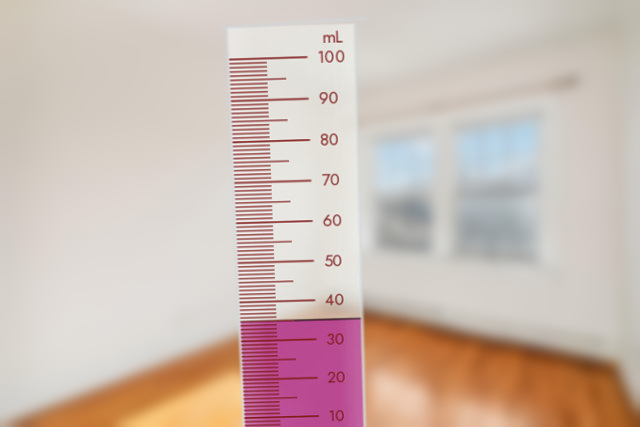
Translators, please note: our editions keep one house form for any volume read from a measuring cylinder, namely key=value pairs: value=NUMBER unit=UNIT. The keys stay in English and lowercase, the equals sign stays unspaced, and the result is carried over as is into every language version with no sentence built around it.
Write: value=35 unit=mL
